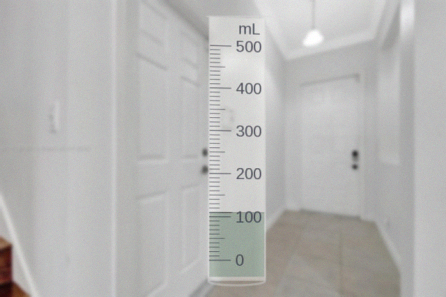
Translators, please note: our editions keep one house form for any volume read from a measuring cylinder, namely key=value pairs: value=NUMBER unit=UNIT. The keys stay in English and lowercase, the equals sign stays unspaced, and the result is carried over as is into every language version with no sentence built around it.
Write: value=110 unit=mL
